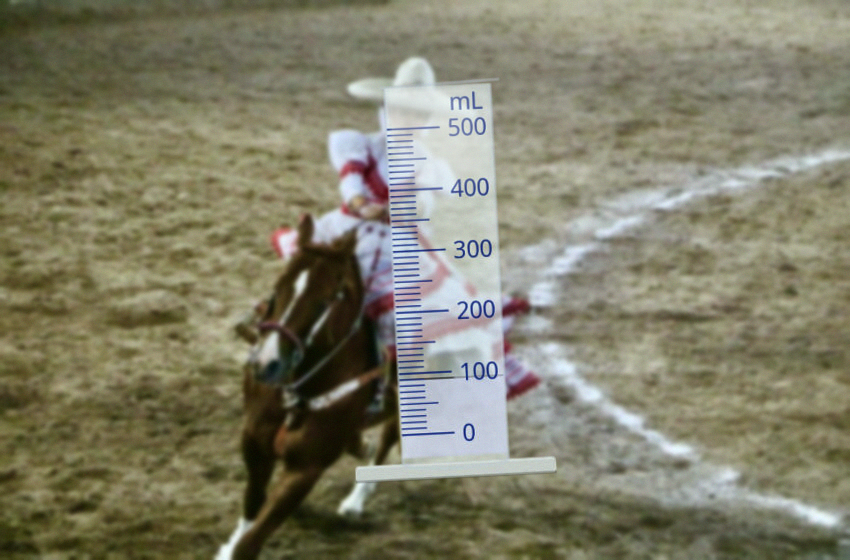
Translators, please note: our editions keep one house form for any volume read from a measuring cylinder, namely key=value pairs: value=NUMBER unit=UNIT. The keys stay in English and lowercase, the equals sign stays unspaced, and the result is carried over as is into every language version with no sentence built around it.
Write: value=90 unit=mL
